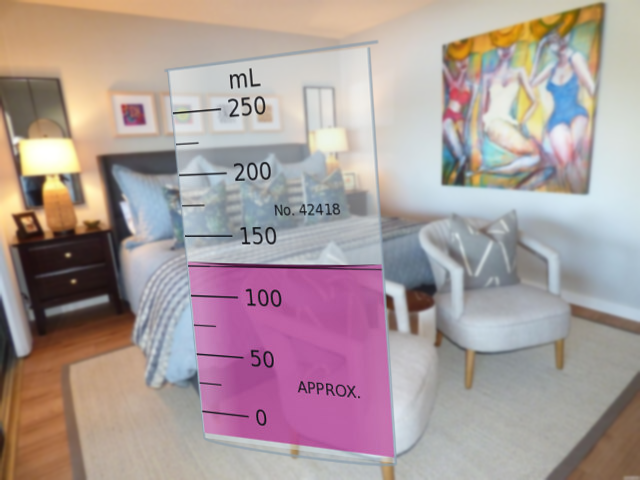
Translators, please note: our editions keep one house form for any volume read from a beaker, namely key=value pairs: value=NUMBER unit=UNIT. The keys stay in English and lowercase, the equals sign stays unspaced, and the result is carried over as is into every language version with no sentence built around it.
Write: value=125 unit=mL
